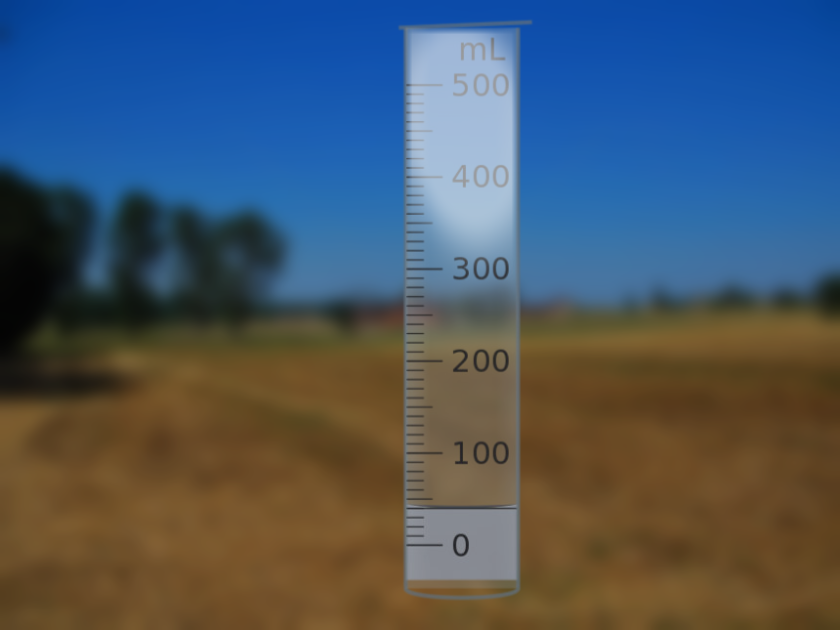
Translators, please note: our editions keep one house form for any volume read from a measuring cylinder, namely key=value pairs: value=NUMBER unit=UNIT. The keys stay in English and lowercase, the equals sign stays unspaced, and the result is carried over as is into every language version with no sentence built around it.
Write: value=40 unit=mL
